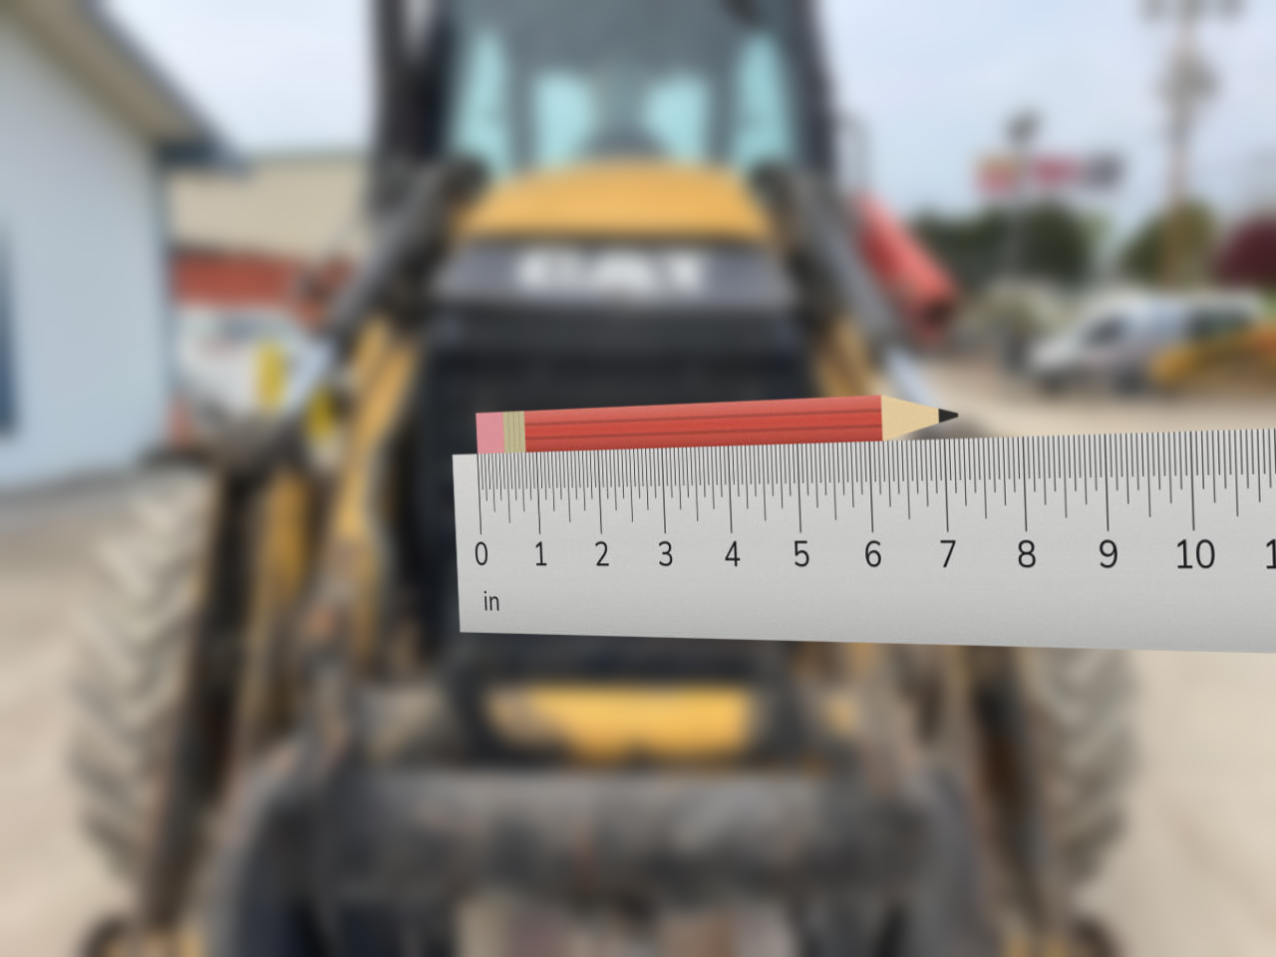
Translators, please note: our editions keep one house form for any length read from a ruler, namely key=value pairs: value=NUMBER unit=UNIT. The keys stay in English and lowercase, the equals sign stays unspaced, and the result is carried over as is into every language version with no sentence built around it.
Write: value=7.1875 unit=in
